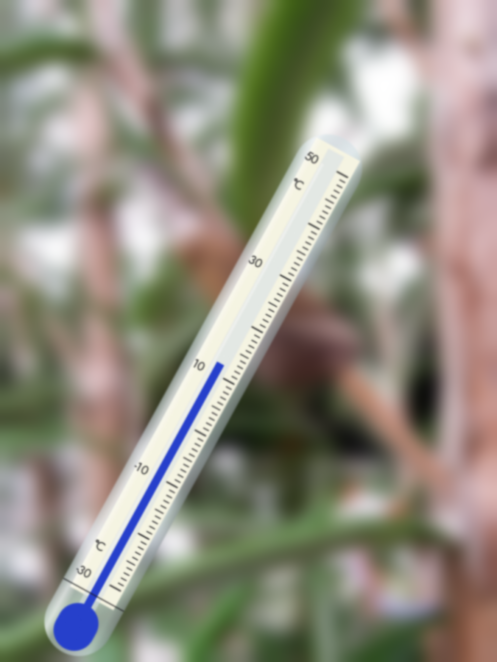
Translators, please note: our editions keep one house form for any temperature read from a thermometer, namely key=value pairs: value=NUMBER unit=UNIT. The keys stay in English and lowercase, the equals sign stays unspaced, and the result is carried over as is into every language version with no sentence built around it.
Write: value=12 unit=°C
